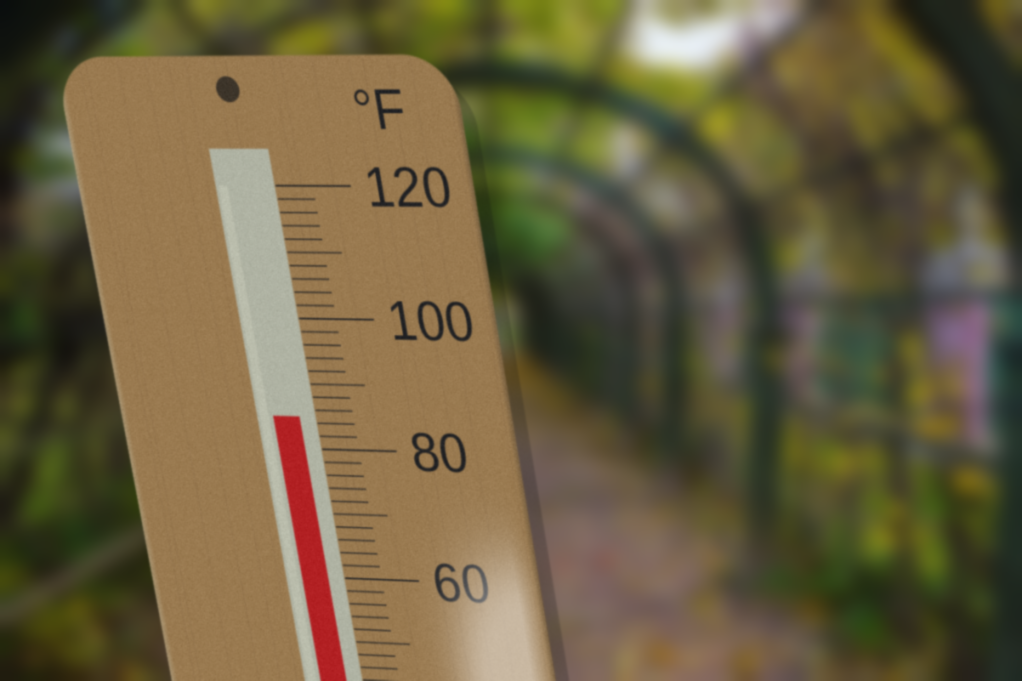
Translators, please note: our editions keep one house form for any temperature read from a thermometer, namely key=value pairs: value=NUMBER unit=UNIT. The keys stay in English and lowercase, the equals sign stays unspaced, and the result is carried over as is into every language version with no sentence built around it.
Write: value=85 unit=°F
